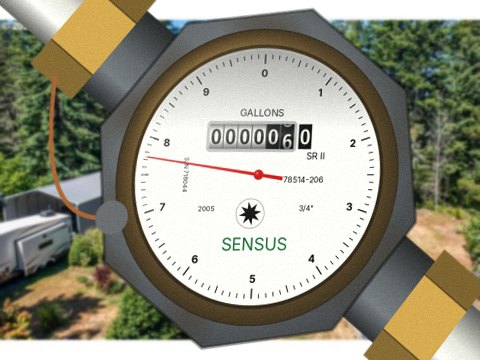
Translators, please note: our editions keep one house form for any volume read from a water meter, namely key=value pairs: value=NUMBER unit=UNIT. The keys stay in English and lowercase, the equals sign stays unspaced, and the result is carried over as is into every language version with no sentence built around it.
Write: value=57.7 unit=gal
